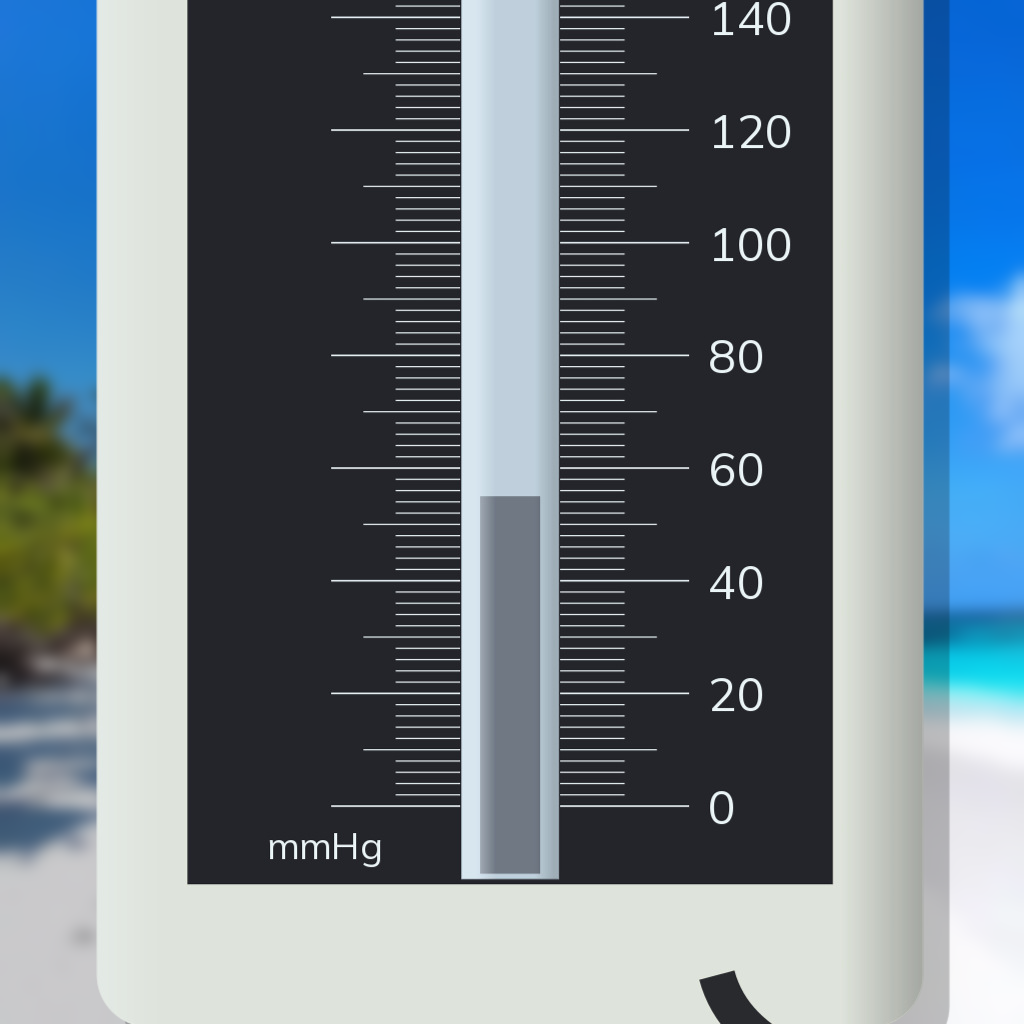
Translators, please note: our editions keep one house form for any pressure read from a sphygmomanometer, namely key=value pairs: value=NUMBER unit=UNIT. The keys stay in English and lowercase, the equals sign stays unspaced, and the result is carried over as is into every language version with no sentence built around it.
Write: value=55 unit=mmHg
